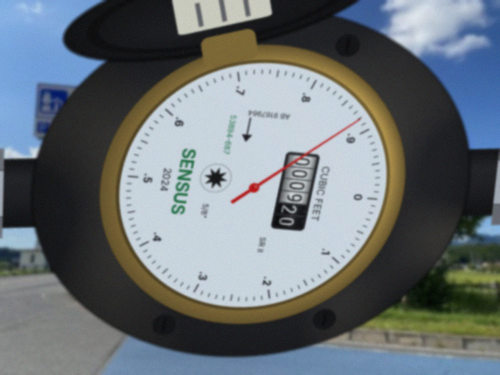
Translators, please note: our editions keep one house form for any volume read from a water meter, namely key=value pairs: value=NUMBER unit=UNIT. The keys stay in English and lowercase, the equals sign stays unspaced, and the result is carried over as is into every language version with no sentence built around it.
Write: value=919.88 unit=ft³
